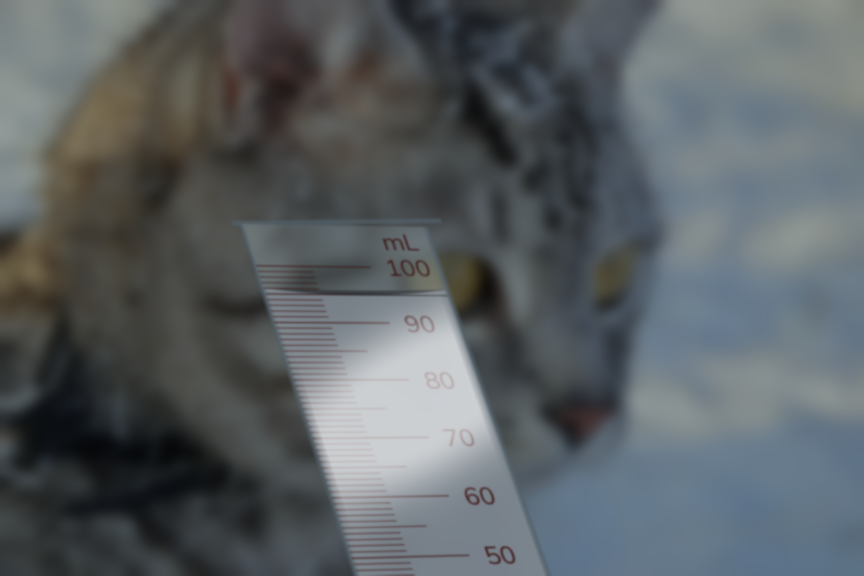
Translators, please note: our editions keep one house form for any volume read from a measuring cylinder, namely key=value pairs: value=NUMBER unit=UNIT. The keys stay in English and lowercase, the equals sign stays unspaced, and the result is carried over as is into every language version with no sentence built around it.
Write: value=95 unit=mL
